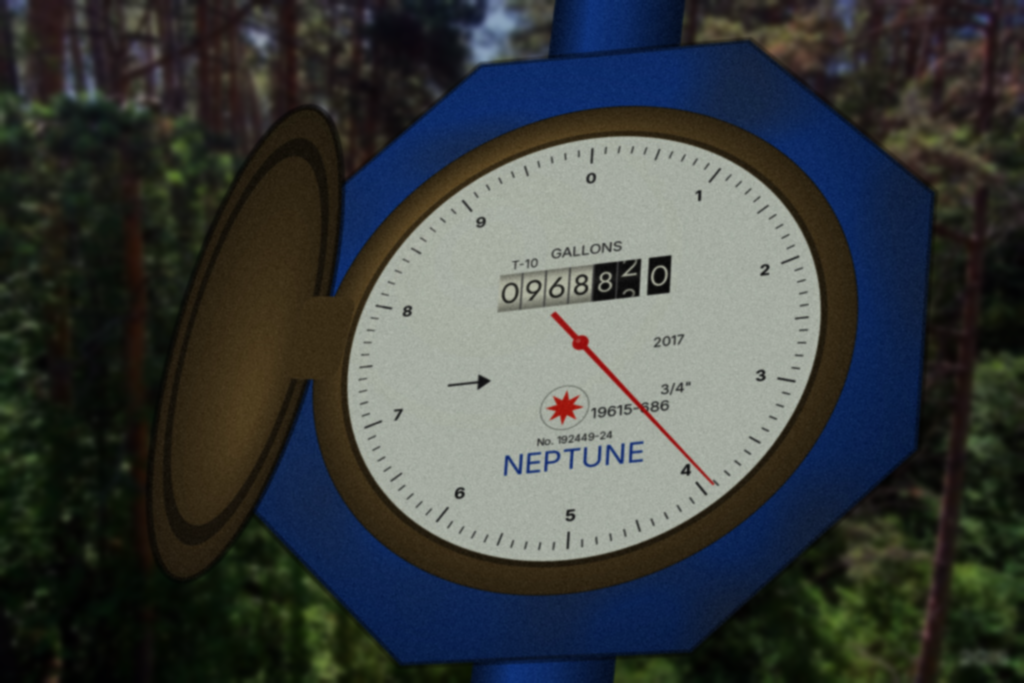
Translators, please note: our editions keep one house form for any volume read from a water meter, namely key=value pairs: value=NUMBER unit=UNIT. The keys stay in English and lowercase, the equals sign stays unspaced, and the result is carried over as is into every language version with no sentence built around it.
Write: value=968823.9 unit=gal
